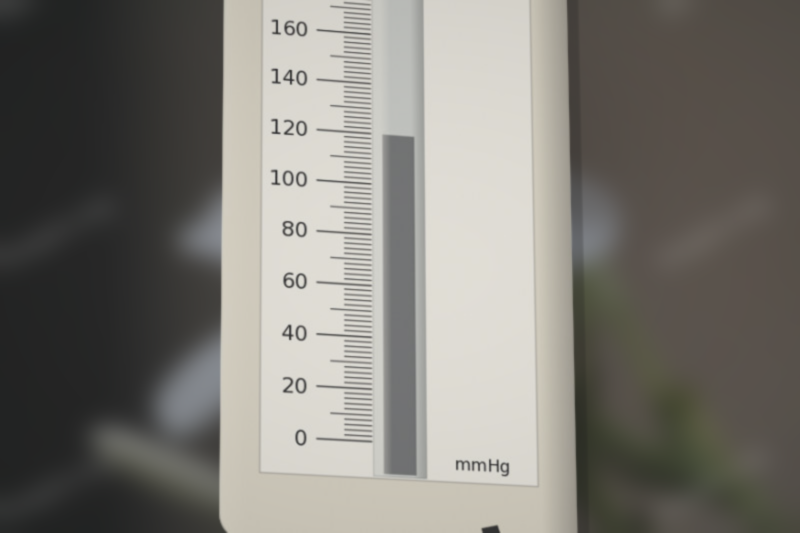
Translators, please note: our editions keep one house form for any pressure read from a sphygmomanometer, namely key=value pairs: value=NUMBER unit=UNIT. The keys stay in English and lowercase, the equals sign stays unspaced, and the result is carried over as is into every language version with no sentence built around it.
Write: value=120 unit=mmHg
